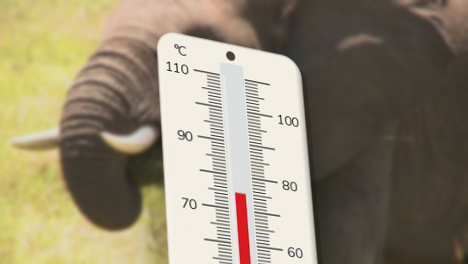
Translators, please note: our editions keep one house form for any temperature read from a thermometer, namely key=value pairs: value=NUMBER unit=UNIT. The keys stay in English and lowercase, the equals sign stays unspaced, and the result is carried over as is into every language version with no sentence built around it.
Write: value=75 unit=°C
